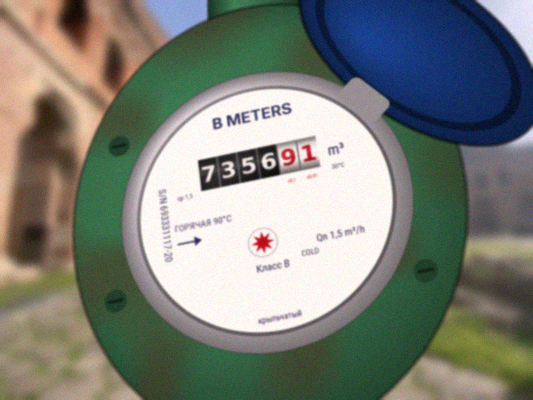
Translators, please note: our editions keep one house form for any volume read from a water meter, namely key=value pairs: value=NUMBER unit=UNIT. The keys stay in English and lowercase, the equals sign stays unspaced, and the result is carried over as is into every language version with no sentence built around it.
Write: value=7356.91 unit=m³
